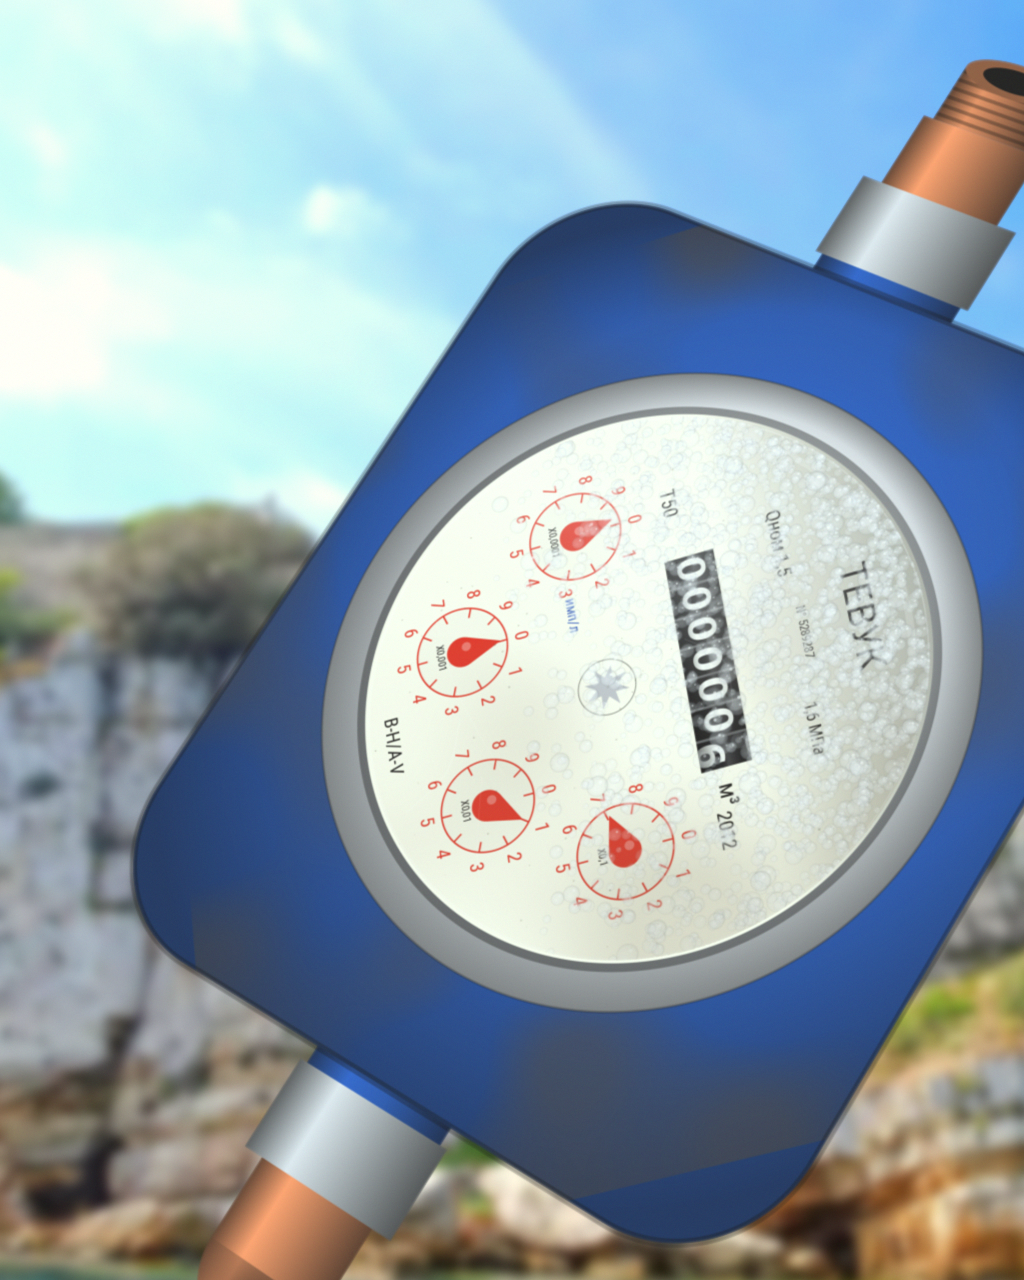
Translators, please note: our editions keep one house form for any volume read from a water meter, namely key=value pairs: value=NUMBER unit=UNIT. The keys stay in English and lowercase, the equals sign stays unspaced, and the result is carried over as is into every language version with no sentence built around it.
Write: value=5.7099 unit=m³
